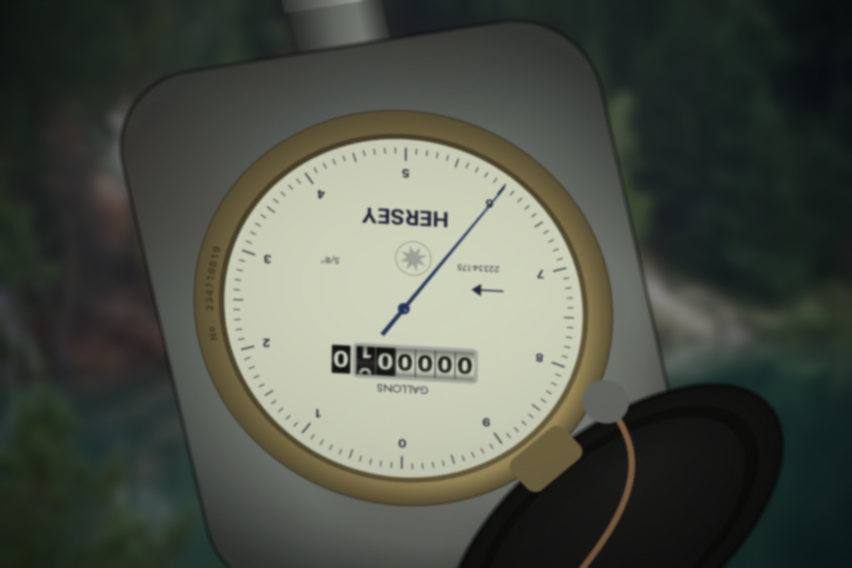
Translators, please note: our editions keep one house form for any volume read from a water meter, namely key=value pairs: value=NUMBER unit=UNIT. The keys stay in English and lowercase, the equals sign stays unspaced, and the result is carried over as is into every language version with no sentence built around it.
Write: value=6.0 unit=gal
